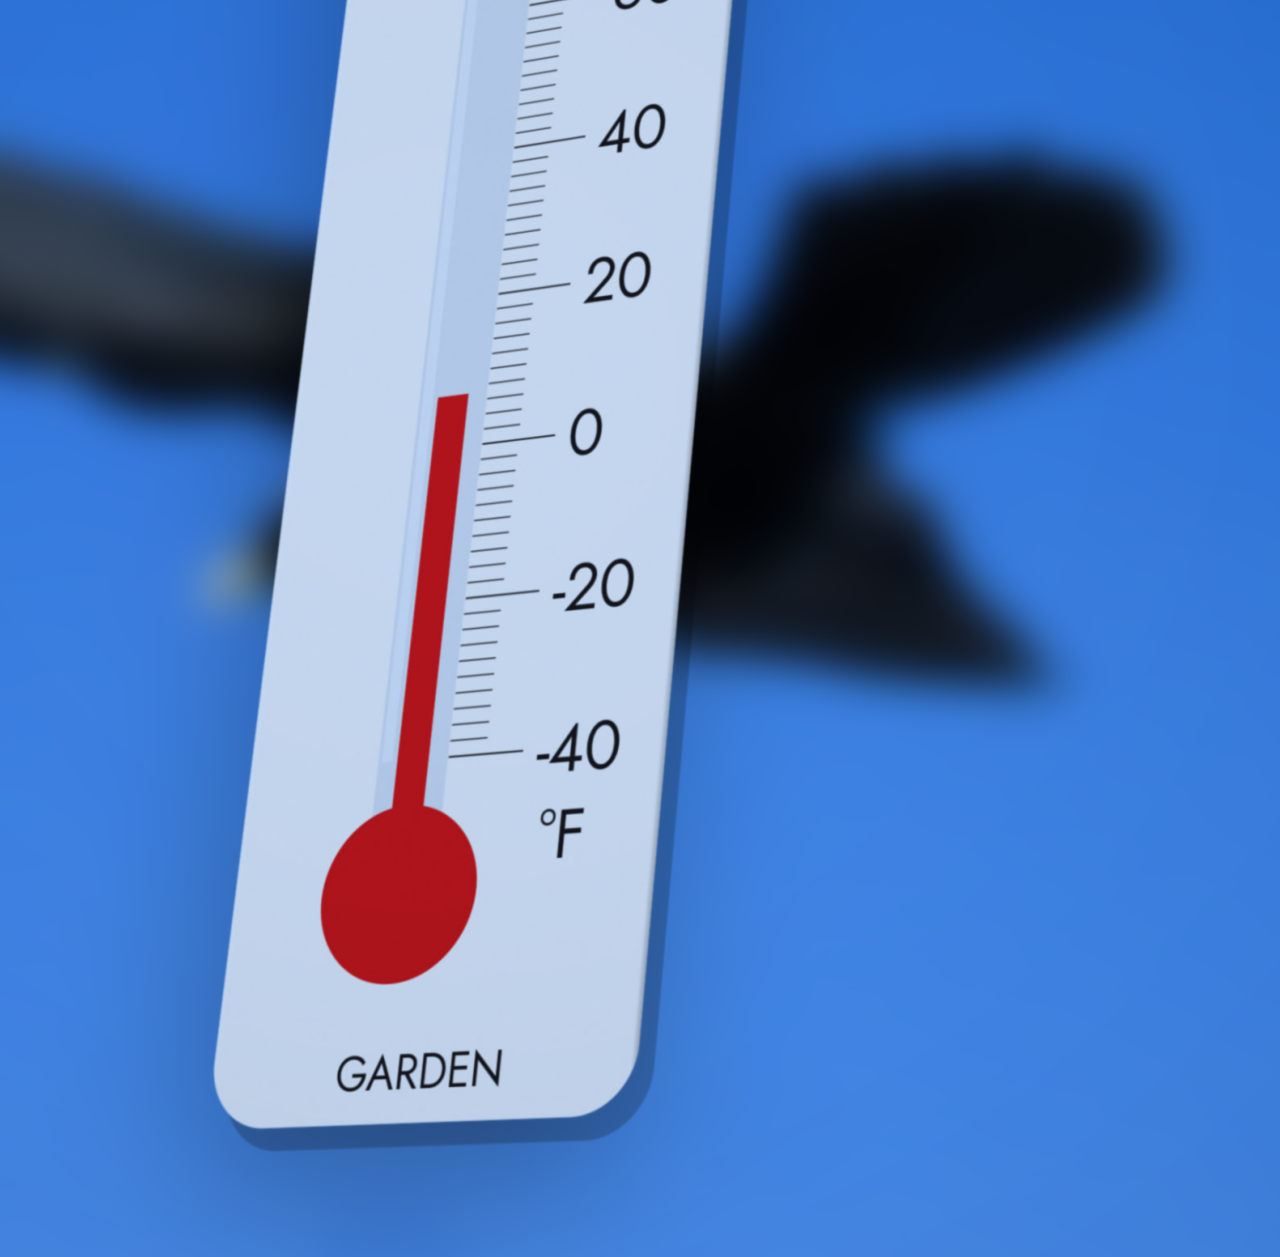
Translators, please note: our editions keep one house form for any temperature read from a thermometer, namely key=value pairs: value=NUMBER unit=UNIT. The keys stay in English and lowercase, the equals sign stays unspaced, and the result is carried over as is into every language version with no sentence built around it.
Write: value=7 unit=°F
